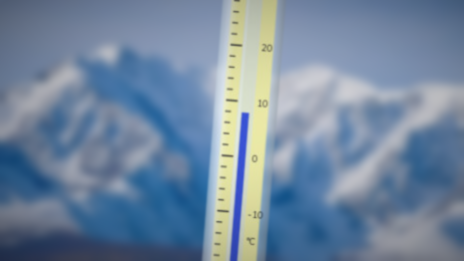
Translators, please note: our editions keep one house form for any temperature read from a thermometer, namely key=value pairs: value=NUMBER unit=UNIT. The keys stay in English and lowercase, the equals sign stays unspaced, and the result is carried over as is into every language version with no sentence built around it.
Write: value=8 unit=°C
